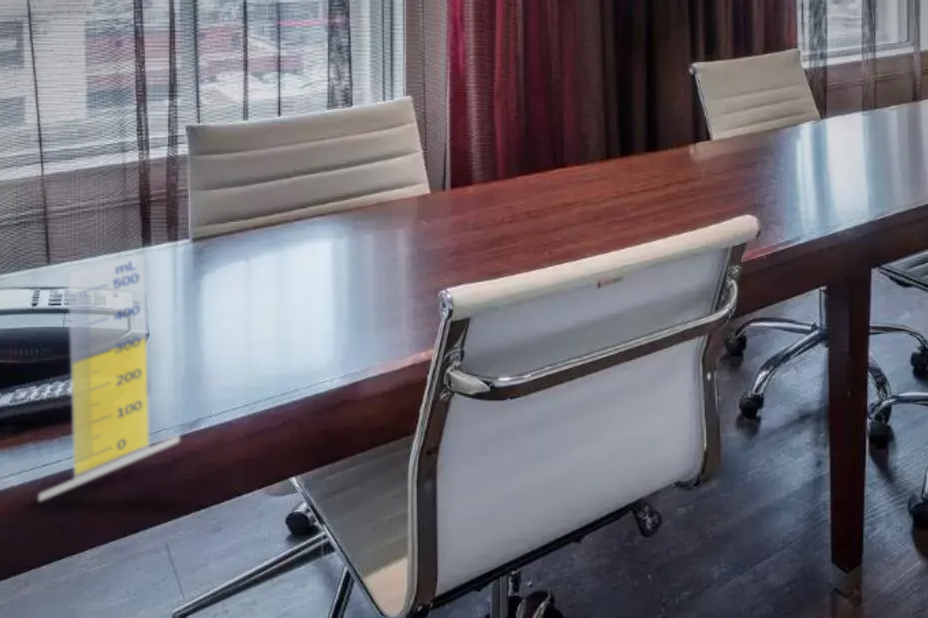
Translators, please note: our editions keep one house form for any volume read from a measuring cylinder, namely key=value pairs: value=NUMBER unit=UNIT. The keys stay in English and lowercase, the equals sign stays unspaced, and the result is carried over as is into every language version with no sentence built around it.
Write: value=300 unit=mL
